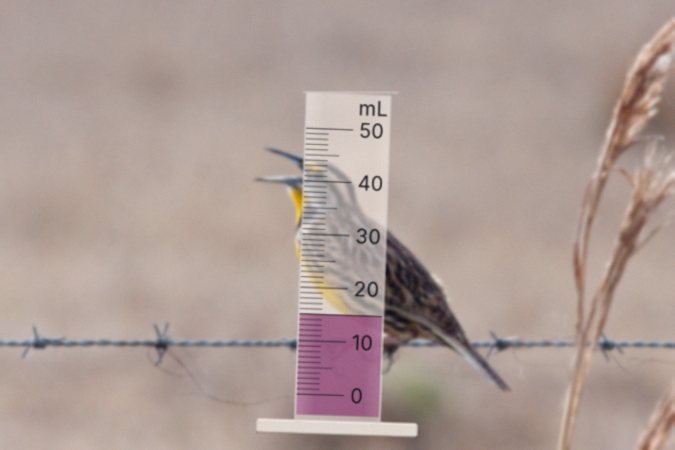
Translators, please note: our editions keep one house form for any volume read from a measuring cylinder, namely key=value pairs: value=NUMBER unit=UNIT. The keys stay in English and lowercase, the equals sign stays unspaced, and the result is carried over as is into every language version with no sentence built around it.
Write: value=15 unit=mL
